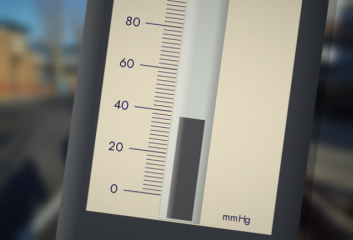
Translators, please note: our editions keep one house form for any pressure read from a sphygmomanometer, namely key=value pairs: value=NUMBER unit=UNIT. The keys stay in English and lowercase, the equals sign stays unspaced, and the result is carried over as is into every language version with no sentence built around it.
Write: value=38 unit=mmHg
